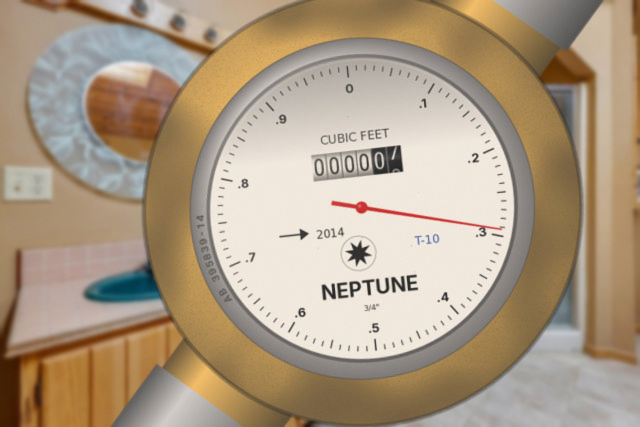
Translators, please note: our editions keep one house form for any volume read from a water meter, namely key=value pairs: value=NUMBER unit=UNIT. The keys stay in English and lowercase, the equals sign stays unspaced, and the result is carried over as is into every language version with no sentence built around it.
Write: value=7.29 unit=ft³
